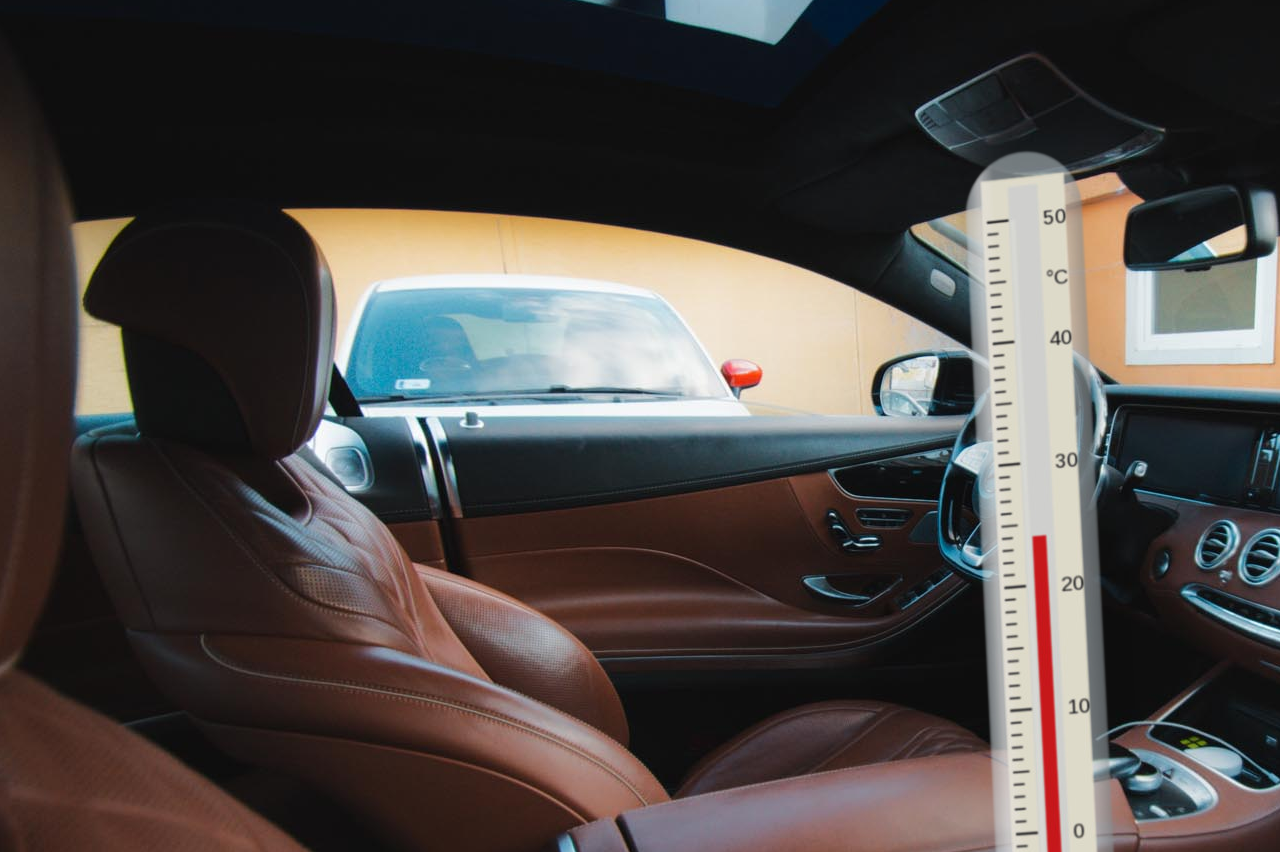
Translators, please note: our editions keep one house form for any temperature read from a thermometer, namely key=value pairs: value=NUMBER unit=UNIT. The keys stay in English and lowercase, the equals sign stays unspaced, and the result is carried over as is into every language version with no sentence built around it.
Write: value=24 unit=°C
